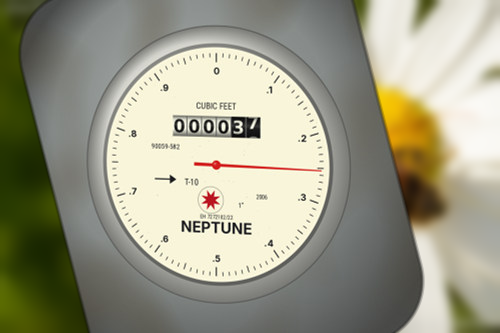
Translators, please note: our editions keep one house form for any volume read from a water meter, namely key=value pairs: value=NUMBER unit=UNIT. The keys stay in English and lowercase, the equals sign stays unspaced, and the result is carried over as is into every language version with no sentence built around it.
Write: value=37.25 unit=ft³
